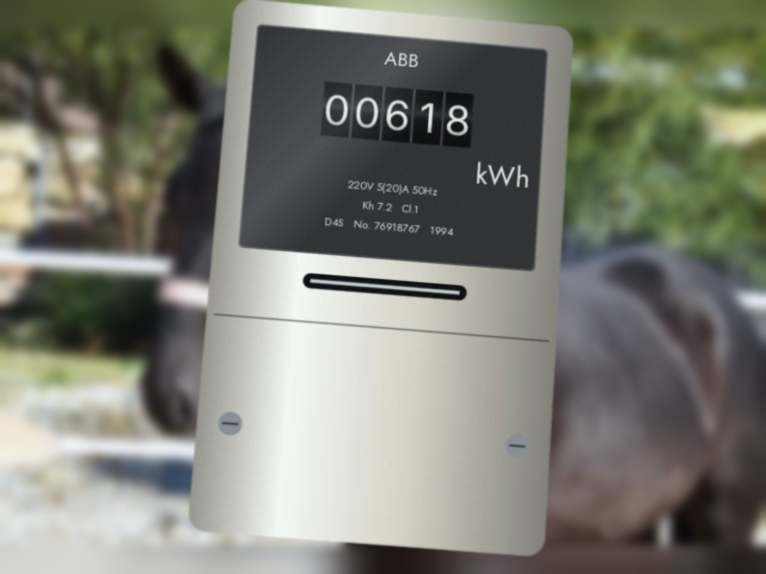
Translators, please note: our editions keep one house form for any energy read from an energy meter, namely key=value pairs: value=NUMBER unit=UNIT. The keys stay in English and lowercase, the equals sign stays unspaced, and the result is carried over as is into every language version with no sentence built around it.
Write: value=618 unit=kWh
